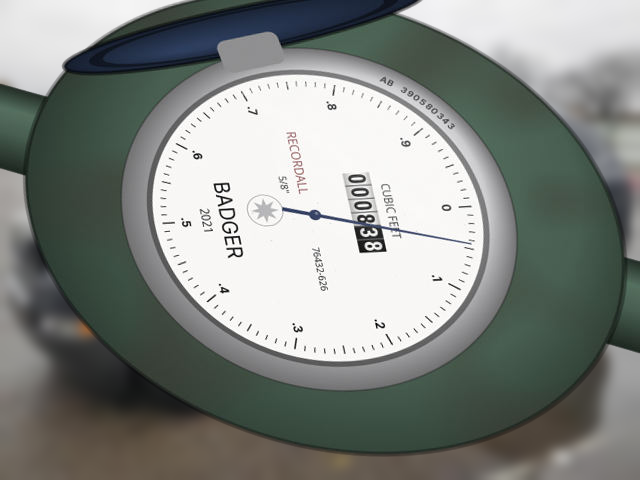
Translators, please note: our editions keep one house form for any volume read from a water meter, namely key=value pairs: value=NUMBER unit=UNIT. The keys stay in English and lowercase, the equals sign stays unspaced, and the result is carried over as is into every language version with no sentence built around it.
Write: value=838.04 unit=ft³
